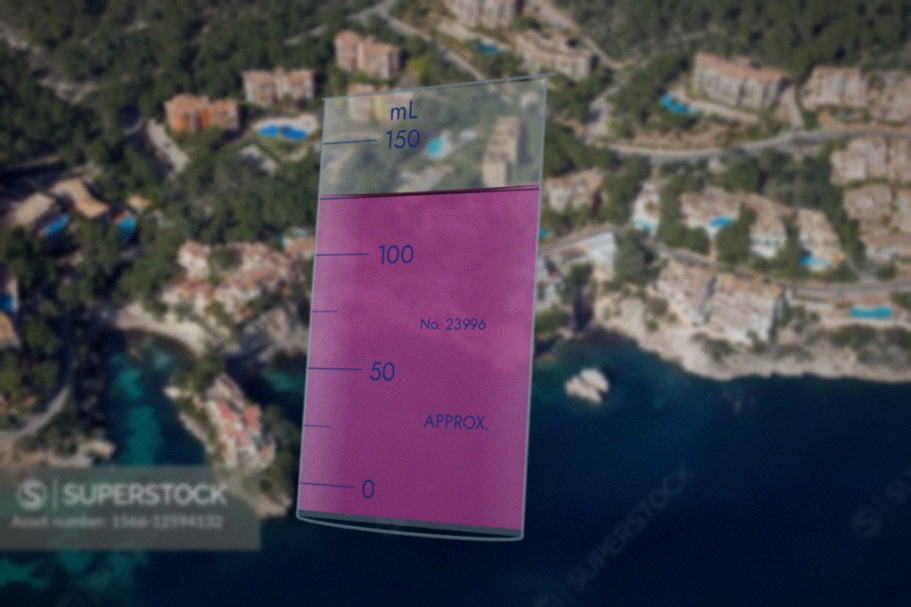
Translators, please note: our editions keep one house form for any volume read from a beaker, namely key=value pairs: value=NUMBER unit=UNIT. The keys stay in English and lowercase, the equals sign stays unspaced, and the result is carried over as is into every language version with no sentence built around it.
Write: value=125 unit=mL
